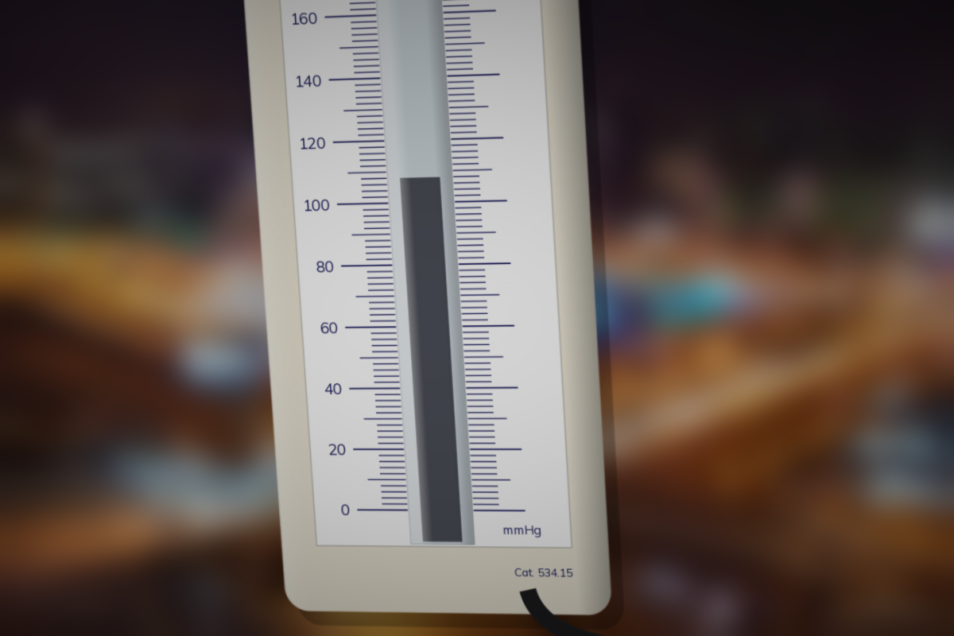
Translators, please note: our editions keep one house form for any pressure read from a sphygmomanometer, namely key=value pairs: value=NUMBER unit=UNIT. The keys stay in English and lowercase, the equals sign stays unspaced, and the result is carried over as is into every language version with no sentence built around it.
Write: value=108 unit=mmHg
